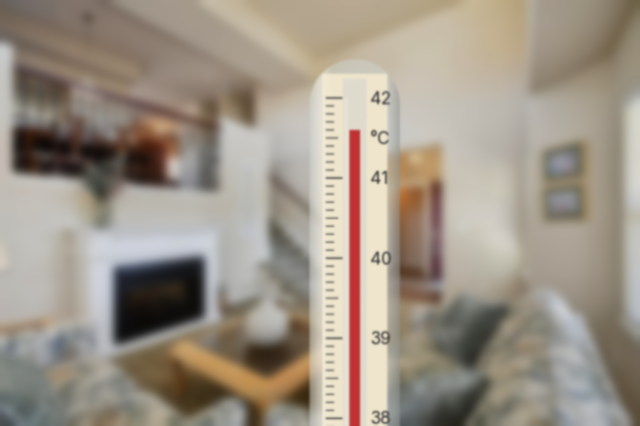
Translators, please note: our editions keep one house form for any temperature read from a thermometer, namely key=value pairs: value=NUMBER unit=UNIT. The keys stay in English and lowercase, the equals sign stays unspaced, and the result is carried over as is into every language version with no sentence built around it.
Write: value=41.6 unit=°C
